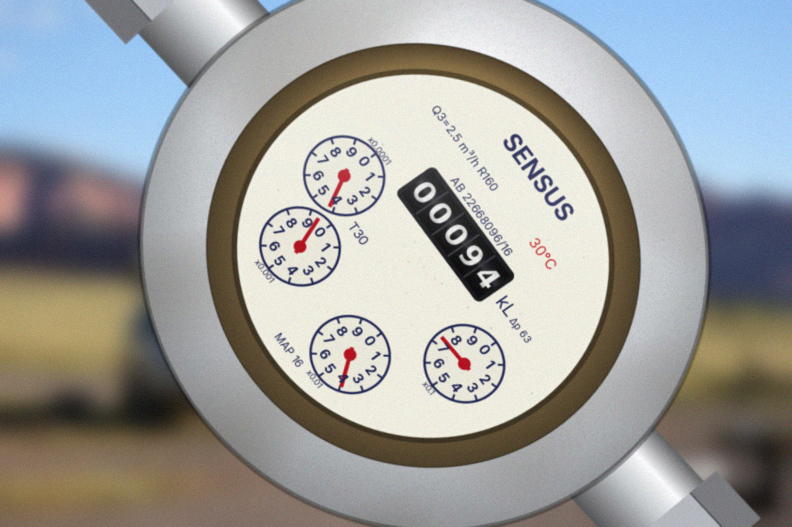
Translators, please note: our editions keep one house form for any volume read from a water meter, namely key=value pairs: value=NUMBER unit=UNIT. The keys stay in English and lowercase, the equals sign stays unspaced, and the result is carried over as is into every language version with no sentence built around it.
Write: value=94.7394 unit=kL
